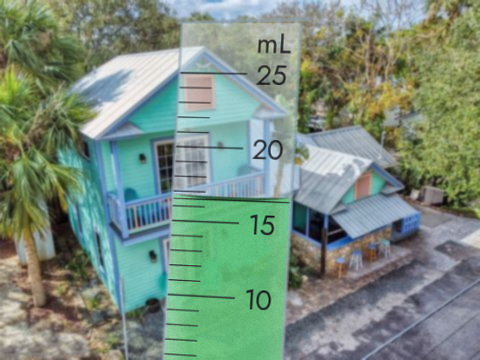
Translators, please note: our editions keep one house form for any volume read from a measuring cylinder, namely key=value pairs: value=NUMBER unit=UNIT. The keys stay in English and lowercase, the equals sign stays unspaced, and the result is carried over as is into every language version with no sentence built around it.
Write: value=16.5 unit=mL
